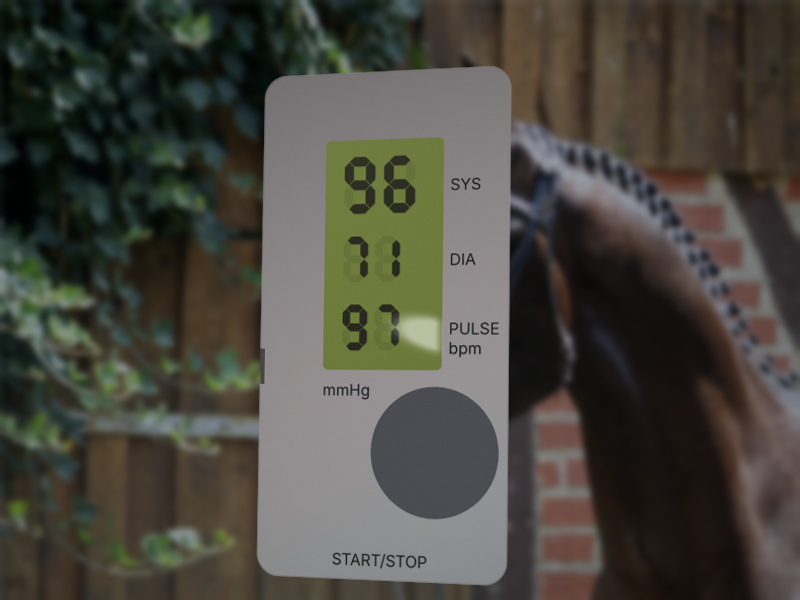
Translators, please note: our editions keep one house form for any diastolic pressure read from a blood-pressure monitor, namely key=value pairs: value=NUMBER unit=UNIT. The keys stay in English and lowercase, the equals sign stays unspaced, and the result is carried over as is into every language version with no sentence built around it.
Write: value=71 unit=mmHg
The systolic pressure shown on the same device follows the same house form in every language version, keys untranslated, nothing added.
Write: value=96 unit=mmHg
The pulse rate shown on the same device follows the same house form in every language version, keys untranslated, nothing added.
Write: value=97 unit=bpm
